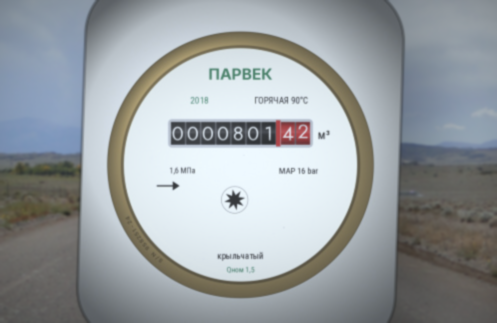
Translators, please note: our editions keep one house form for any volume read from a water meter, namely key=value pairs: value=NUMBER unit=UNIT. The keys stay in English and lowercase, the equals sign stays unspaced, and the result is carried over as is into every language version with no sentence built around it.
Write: value=801.42 unit=m³
